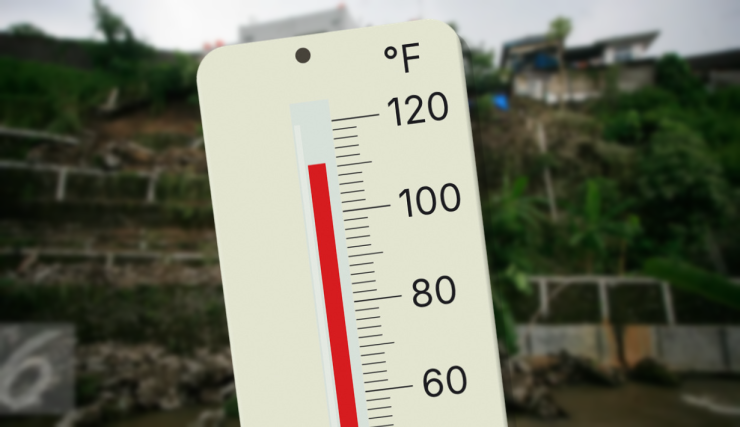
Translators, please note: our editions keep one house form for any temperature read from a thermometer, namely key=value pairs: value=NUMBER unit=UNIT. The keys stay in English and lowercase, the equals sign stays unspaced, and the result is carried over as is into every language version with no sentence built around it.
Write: value=111 unit=°F
